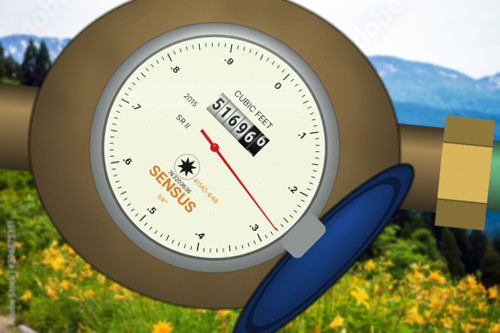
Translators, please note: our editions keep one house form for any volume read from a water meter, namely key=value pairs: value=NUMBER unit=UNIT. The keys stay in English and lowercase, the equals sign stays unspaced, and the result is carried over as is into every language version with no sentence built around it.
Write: value=516966.27 unit=ft³
